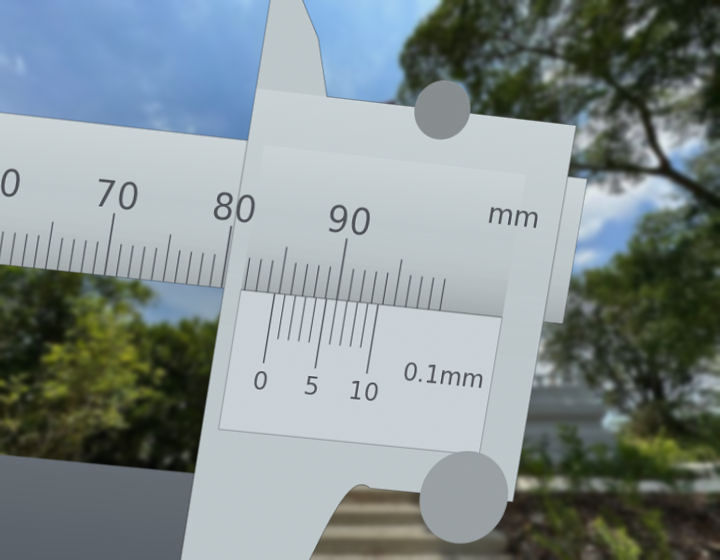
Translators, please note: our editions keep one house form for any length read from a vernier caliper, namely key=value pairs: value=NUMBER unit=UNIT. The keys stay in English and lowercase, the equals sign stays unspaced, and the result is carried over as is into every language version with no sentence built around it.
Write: value=84.6 unit=mm
